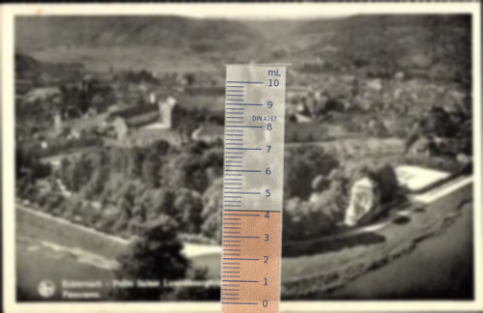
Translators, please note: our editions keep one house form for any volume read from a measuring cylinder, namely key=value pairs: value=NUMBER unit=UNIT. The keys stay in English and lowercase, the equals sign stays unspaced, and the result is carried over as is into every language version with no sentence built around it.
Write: value=4.2 unit=mL
